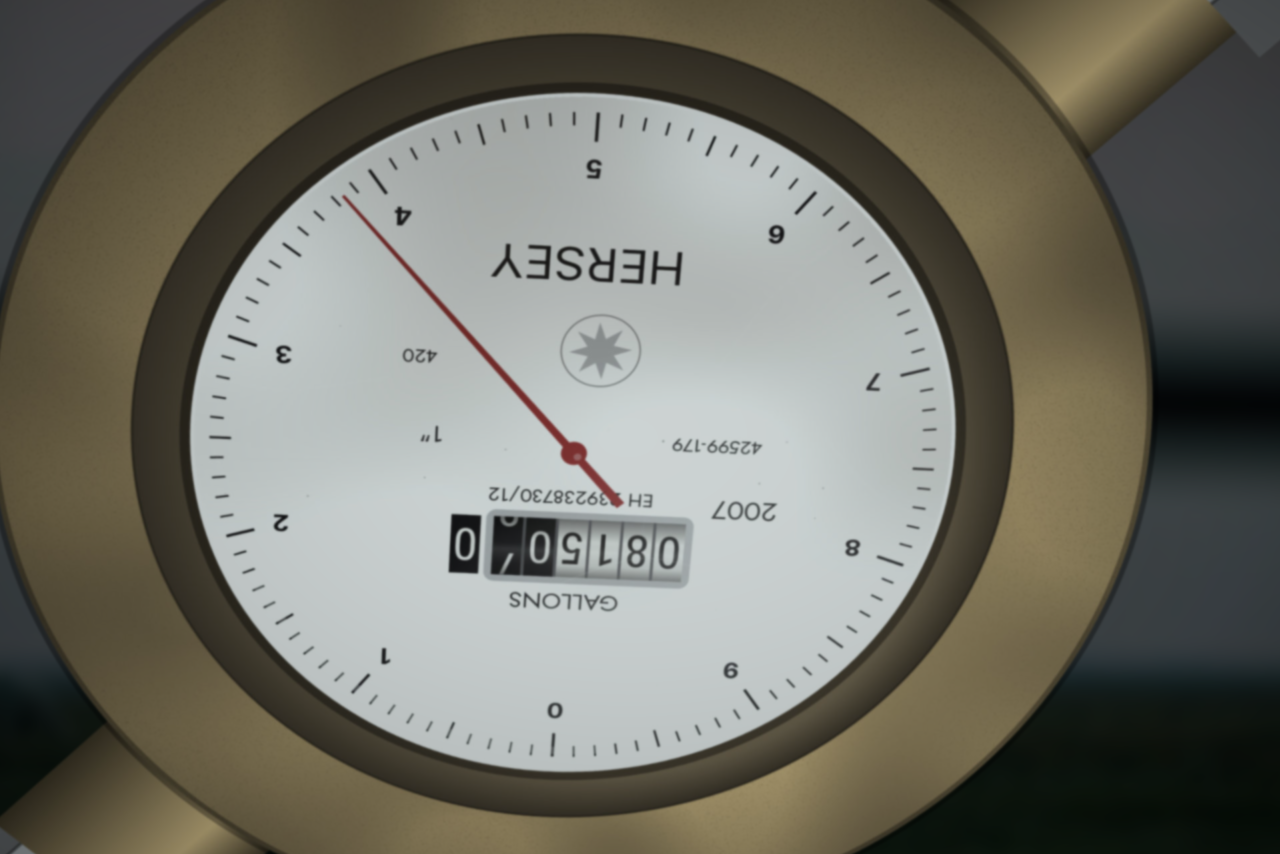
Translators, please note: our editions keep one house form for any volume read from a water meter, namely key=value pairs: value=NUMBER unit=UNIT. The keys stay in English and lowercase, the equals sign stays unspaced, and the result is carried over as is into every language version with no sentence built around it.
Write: value=815073.8 unit=gal
